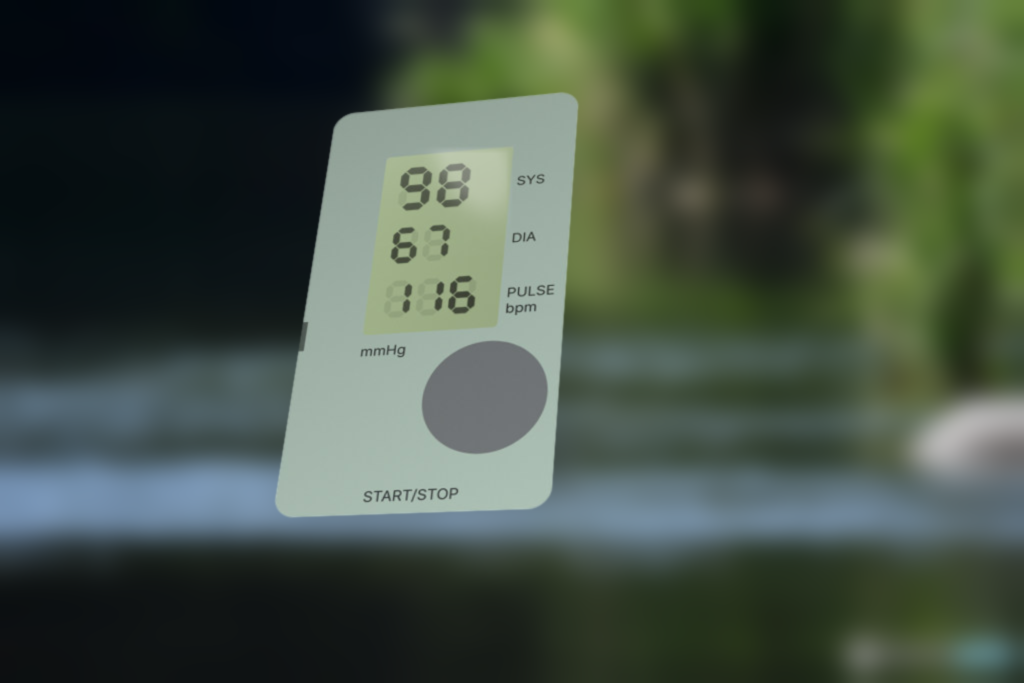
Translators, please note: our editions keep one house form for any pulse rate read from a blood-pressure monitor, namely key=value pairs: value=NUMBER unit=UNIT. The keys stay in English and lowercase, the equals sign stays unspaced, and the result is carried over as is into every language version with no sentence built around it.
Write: value=116 unit=bpm
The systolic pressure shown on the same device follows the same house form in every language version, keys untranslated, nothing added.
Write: value=98 unit=mmHg
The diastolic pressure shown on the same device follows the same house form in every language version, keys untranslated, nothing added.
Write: value=67 unit=mmHg
